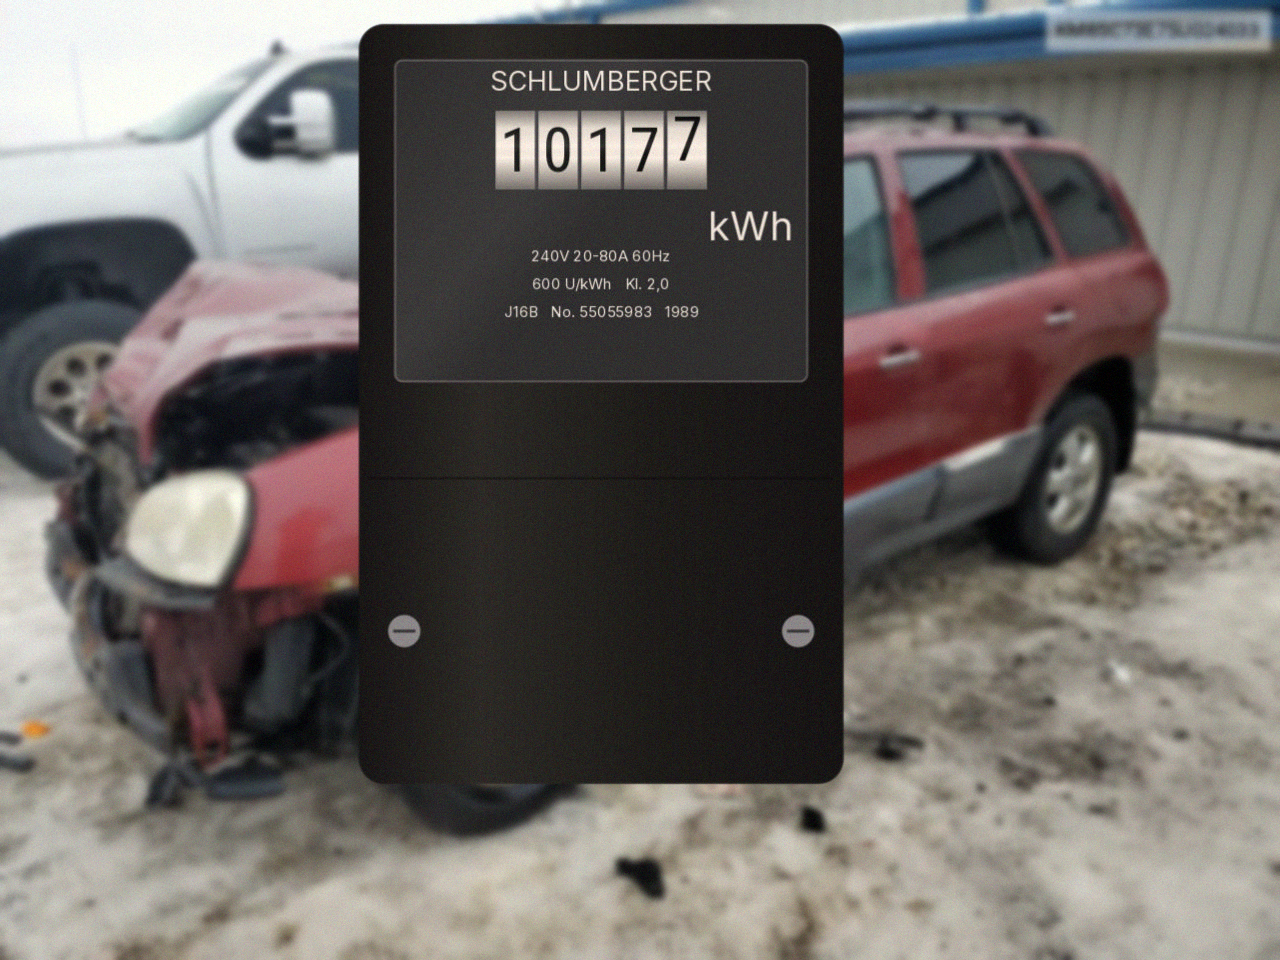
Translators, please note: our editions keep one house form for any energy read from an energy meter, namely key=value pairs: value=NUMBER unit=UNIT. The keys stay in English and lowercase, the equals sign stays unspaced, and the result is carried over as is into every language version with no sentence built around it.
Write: value=10177 unit=kWh
